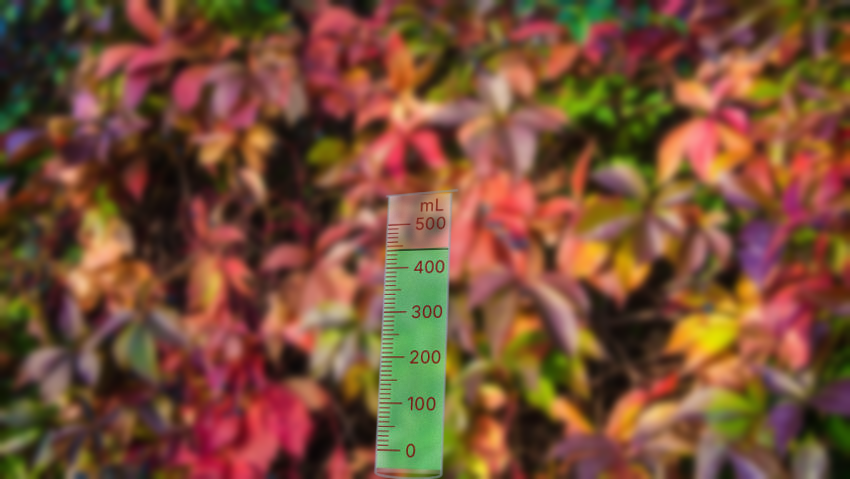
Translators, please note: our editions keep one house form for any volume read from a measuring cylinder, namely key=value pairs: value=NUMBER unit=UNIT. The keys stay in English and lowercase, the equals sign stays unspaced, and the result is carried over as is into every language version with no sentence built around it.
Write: value=440 unit=mL
